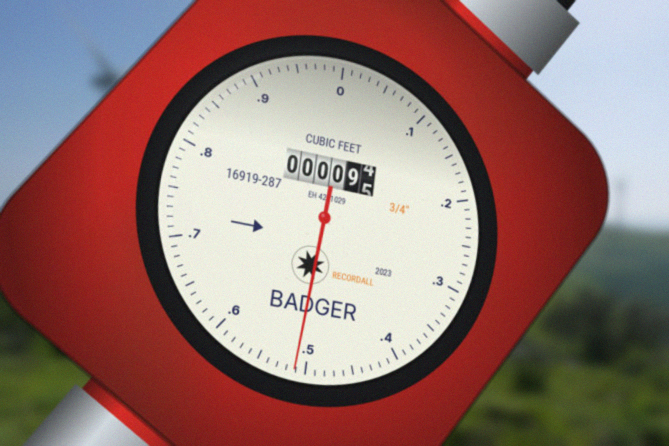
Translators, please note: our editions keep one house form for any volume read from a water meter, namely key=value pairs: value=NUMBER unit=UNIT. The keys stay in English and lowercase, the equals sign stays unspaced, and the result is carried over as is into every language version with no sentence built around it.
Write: value=94.51 unit=ft³
